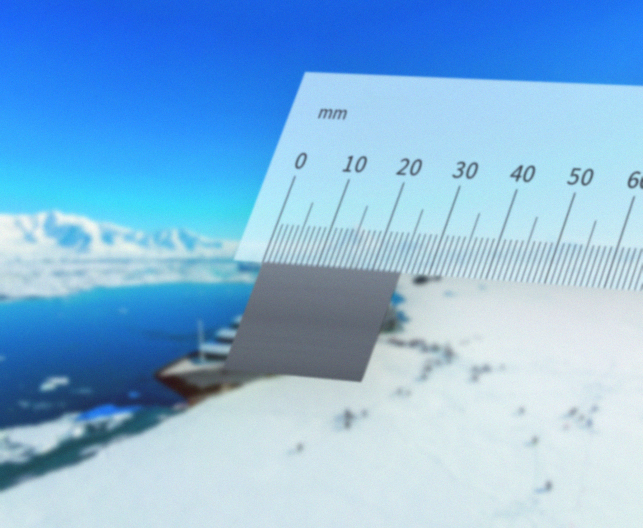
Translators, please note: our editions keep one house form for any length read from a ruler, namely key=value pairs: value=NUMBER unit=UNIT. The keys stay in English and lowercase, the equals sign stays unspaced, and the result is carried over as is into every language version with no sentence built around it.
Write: value=25 unit=mm
